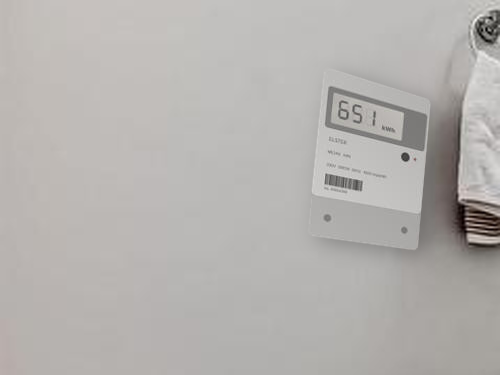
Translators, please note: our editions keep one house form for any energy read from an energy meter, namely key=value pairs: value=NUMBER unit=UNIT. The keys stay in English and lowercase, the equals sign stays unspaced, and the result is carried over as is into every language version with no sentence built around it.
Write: value=651 unit=kWh
